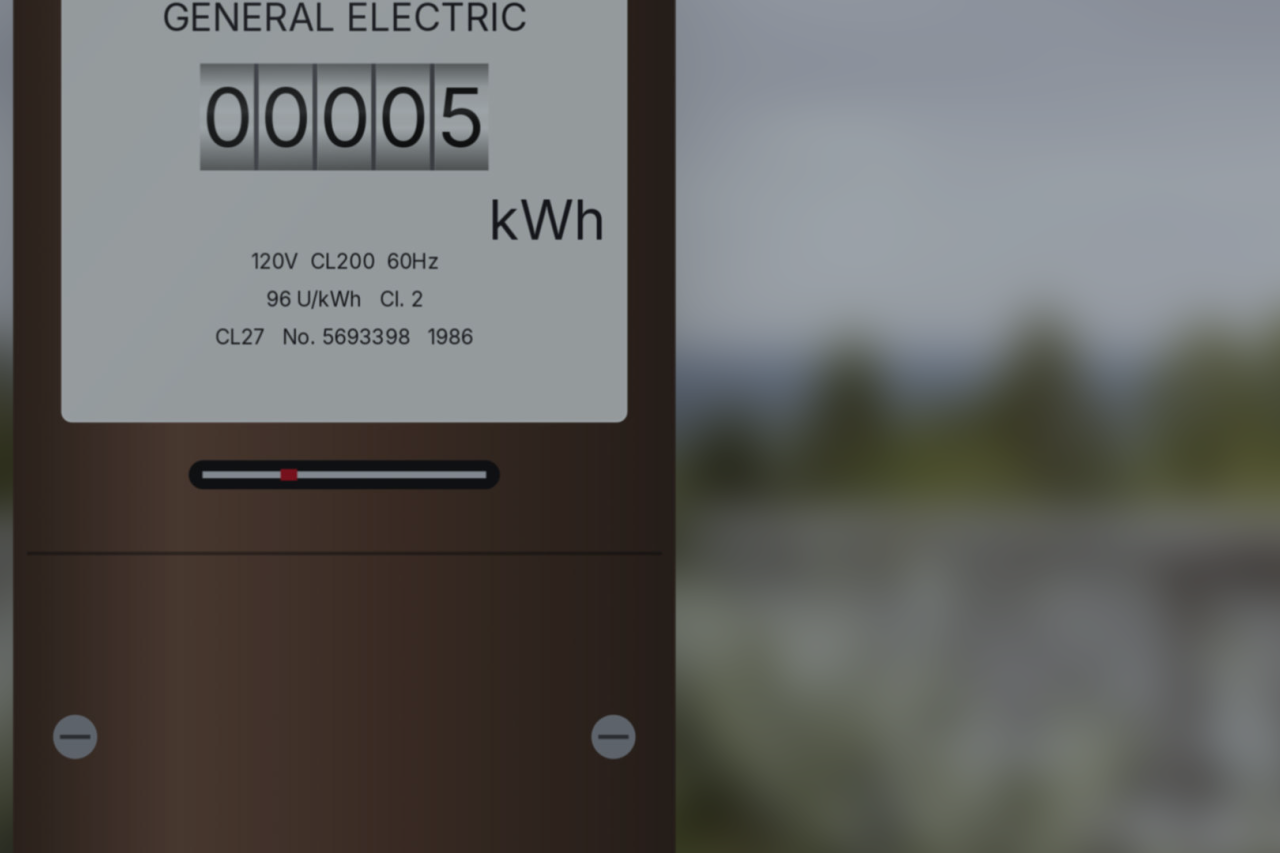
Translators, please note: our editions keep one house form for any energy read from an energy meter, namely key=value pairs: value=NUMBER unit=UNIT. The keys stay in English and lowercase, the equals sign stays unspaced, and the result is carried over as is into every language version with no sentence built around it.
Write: value=5 unit=kWh
